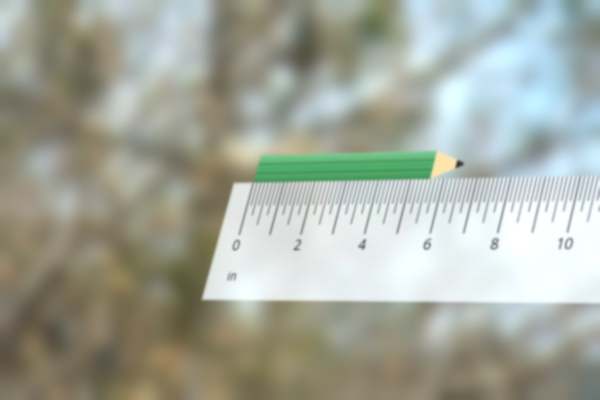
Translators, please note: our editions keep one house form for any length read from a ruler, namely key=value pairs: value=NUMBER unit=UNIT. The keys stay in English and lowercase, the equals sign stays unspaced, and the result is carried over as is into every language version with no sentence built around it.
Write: value=6.5 unit=in
